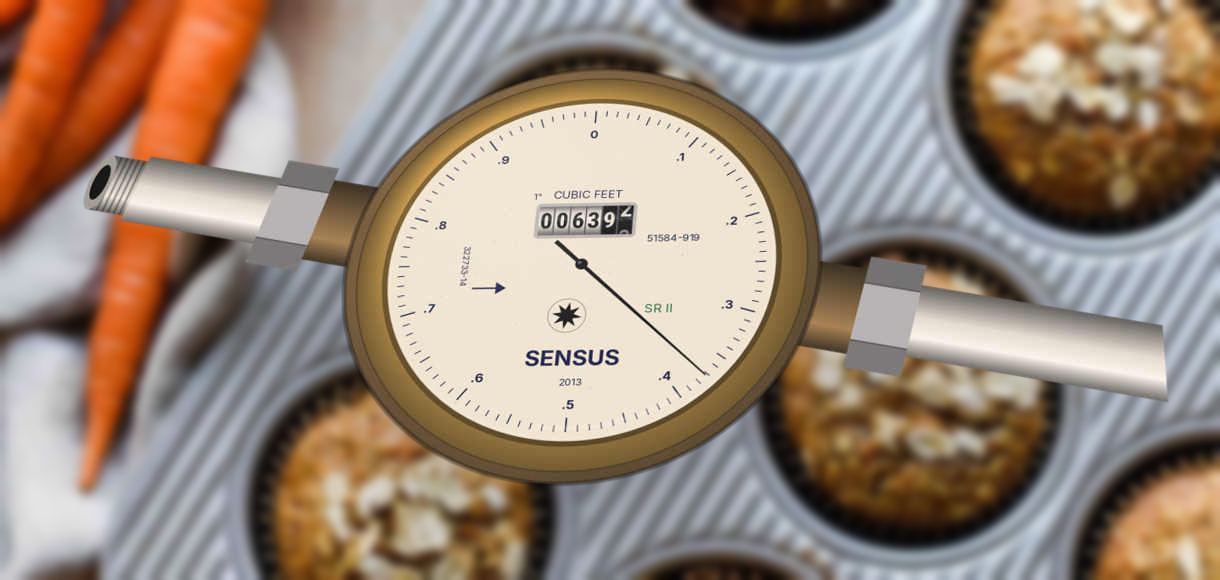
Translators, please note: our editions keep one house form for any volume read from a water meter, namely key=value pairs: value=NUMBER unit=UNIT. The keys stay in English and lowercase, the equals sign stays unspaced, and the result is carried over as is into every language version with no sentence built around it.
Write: value=6392.37 unit=ft³
